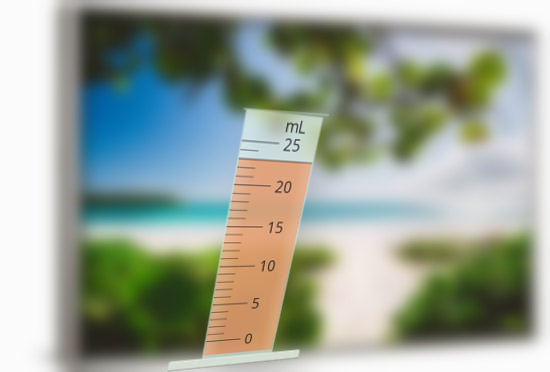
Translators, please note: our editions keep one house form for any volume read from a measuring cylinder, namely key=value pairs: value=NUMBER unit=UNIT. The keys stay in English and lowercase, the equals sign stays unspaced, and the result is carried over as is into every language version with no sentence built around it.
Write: value=23 unit=mL
